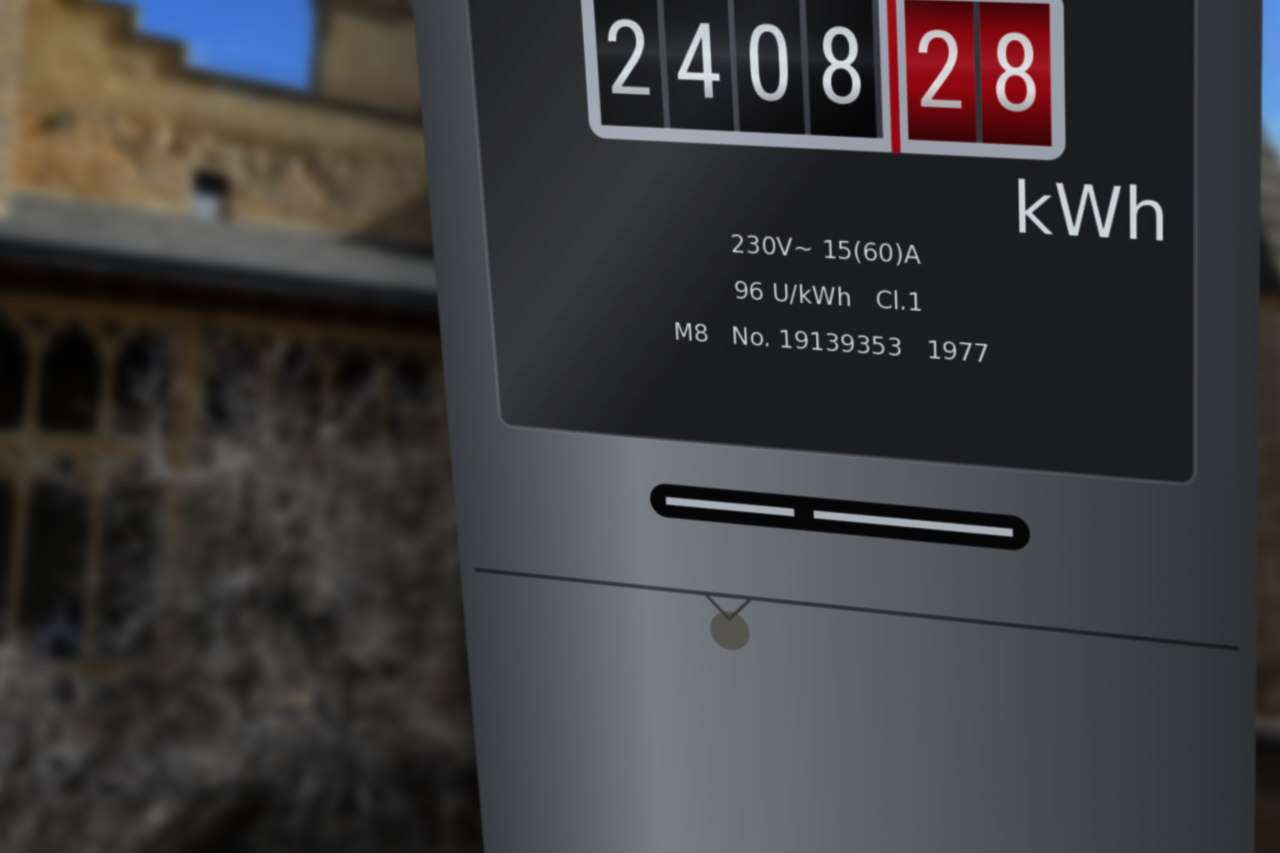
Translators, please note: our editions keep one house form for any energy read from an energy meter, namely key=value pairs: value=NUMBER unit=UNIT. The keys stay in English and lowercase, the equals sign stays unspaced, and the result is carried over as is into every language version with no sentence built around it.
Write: value=2408.28 unit=kWh
